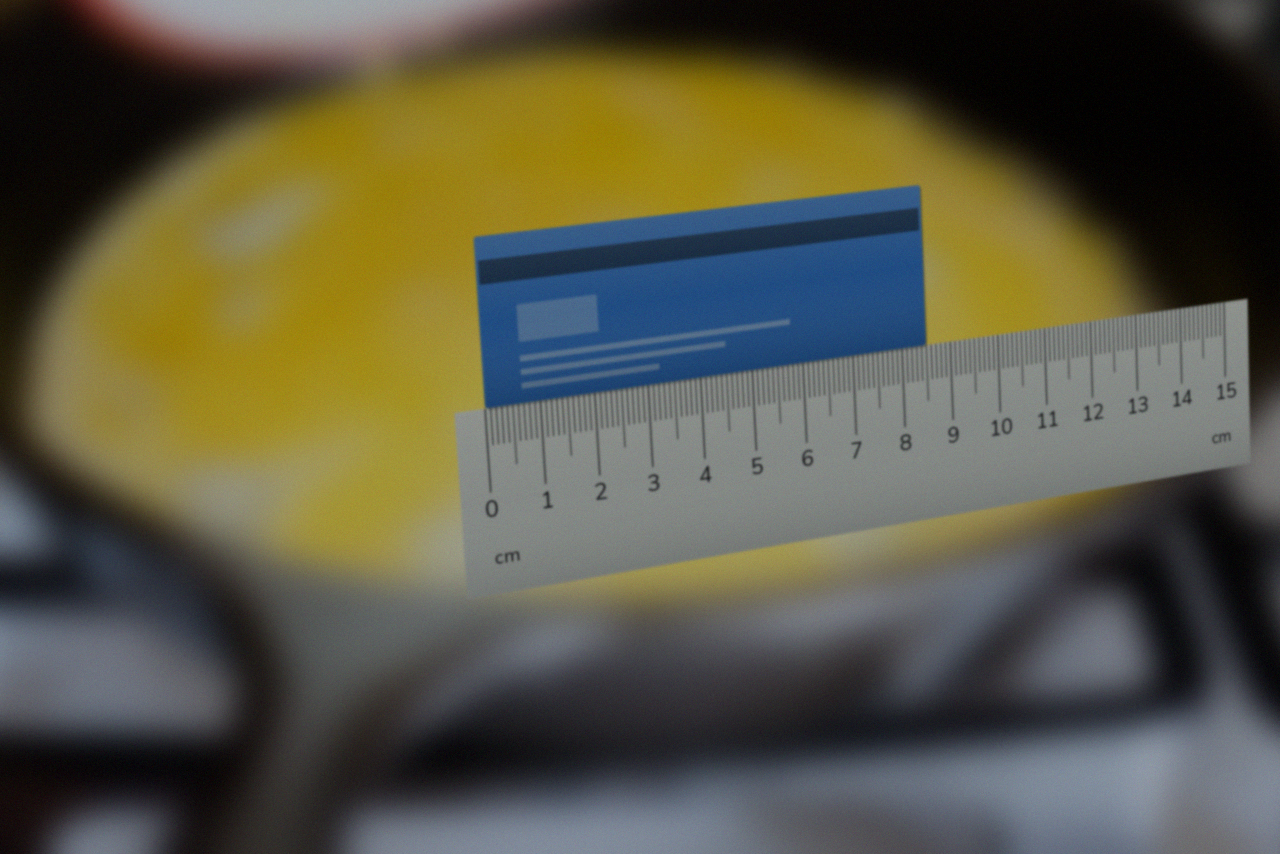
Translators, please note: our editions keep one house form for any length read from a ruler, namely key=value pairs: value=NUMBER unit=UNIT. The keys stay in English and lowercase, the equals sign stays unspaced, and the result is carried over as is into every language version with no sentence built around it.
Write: value=8.5 unit=cm
